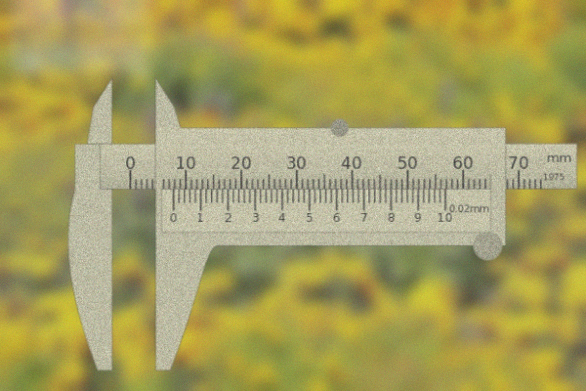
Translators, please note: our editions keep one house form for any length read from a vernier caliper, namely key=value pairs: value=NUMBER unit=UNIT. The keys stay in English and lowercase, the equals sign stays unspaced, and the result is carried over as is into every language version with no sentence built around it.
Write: value=7.8 unit=mm
